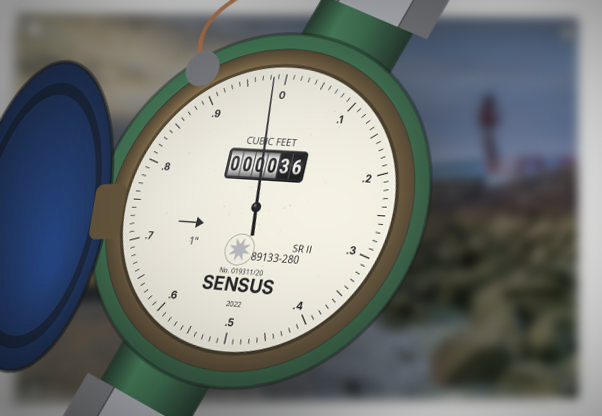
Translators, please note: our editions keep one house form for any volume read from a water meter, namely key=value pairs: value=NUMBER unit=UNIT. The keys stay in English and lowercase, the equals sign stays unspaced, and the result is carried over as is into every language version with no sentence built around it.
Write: value=35.98 unit=ft³
